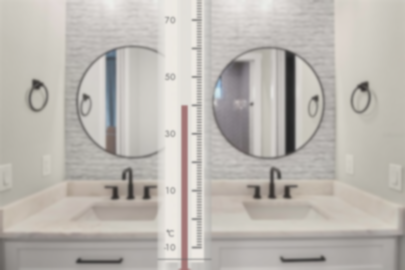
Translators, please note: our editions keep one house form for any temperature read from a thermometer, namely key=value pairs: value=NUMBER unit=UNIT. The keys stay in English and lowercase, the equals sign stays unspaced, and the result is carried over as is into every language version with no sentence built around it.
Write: value=40 unit=°C
